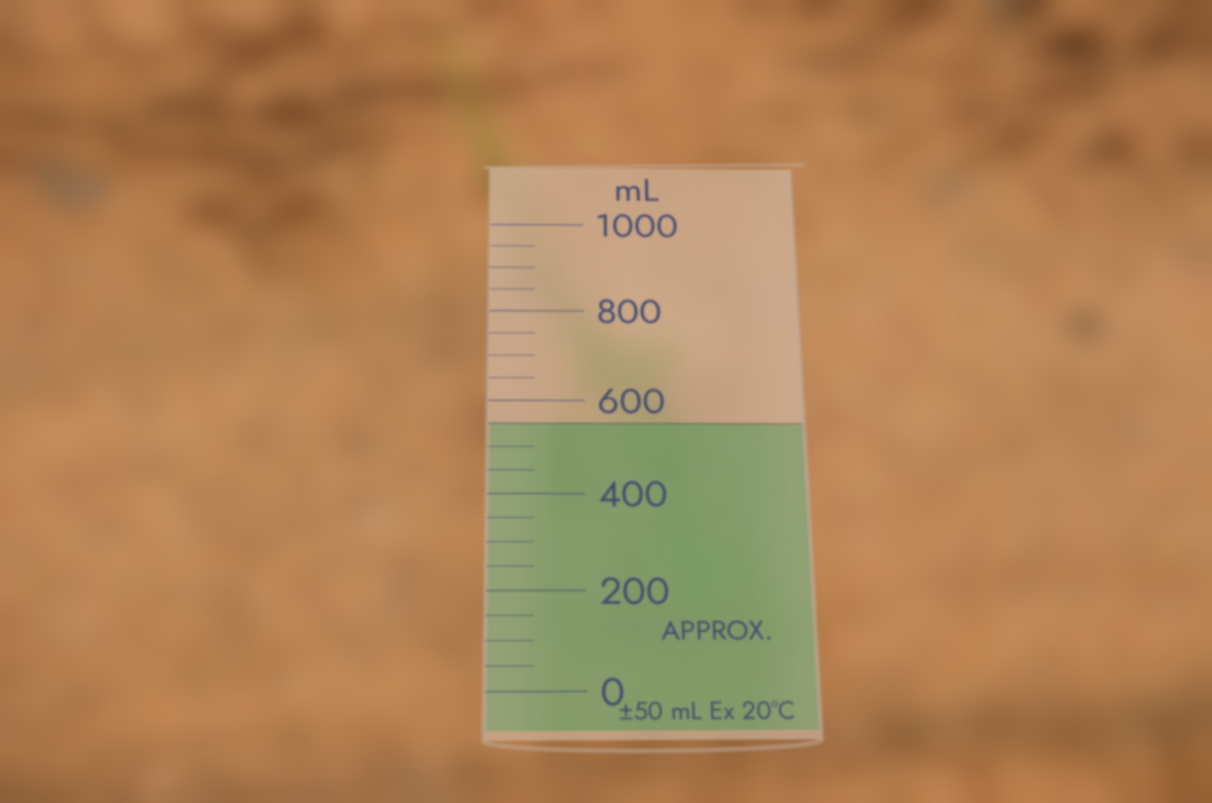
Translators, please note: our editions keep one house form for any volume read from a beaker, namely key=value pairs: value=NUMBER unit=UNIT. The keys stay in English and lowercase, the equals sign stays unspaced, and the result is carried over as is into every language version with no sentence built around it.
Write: value=550 unit=mL
